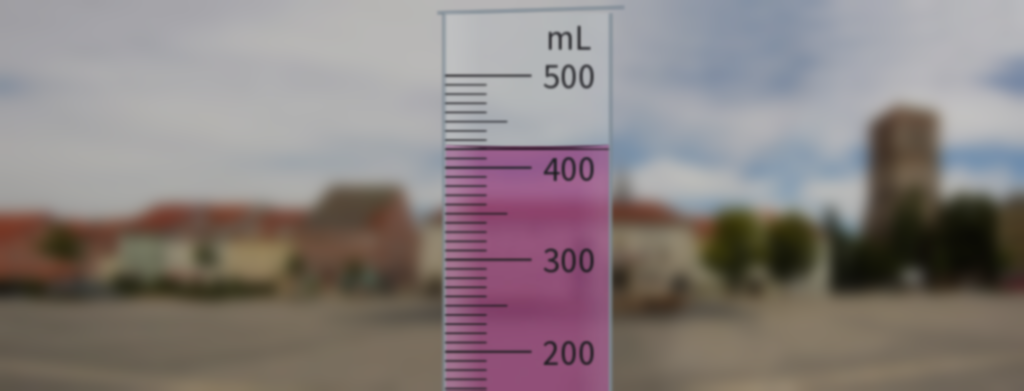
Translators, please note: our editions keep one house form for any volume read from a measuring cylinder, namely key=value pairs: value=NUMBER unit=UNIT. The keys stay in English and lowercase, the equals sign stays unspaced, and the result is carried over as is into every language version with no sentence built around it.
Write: value=420 unit=mL
